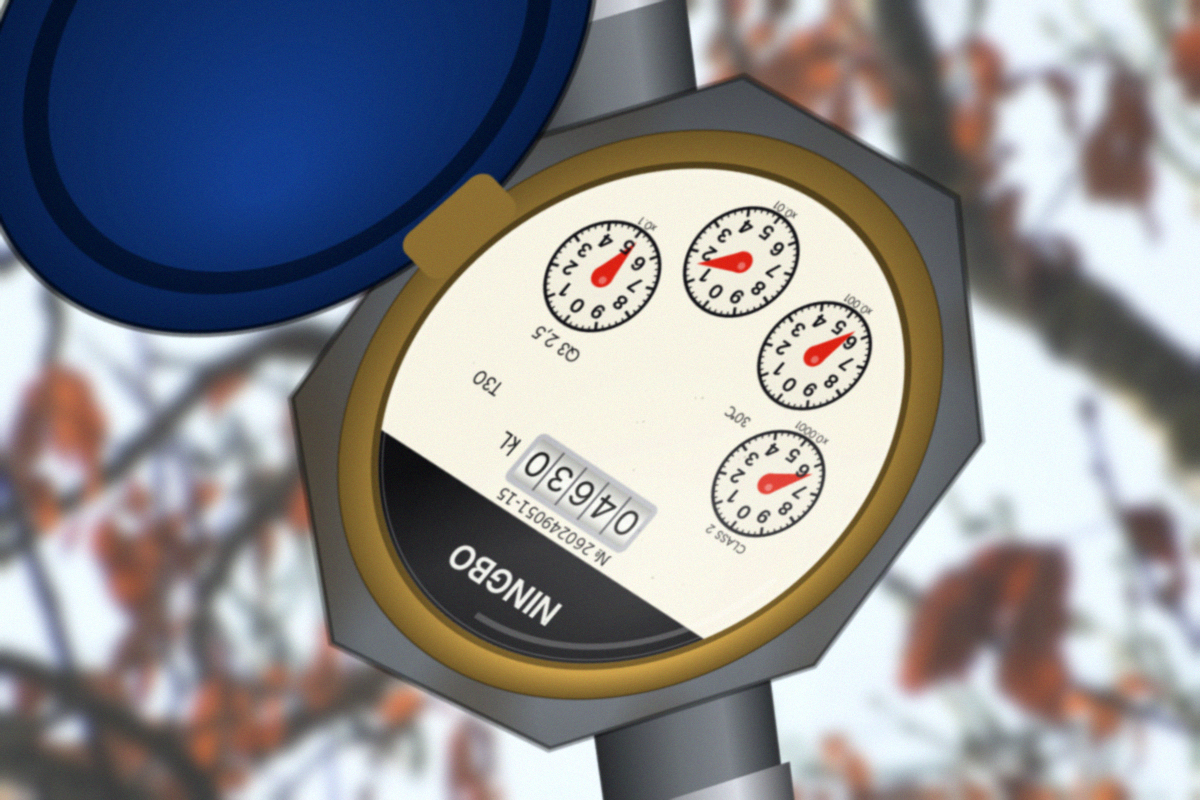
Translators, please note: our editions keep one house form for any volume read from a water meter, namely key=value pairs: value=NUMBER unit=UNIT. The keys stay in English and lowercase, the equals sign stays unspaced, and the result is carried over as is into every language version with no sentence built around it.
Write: value=4630.5156 unit=kL
